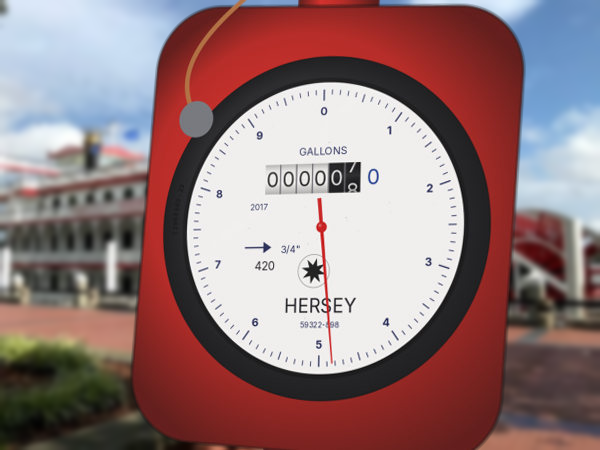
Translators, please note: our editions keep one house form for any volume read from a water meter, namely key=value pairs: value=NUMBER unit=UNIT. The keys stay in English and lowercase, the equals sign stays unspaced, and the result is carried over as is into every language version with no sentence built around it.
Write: value=74.8 unit=gal
